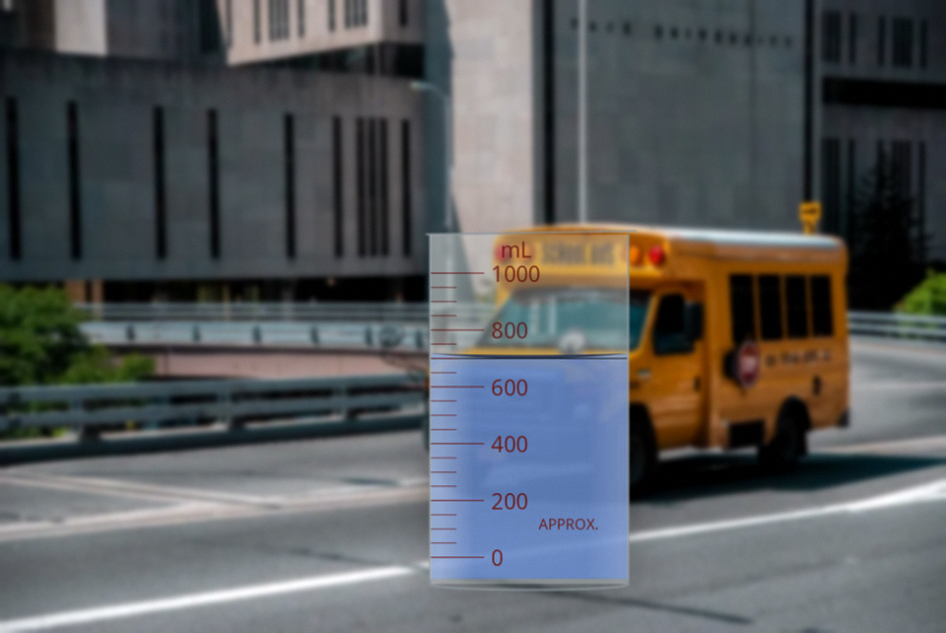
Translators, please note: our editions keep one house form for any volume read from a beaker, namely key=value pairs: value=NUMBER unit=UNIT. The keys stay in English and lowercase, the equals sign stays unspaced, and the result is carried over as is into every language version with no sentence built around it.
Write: value=700 unit=mL
